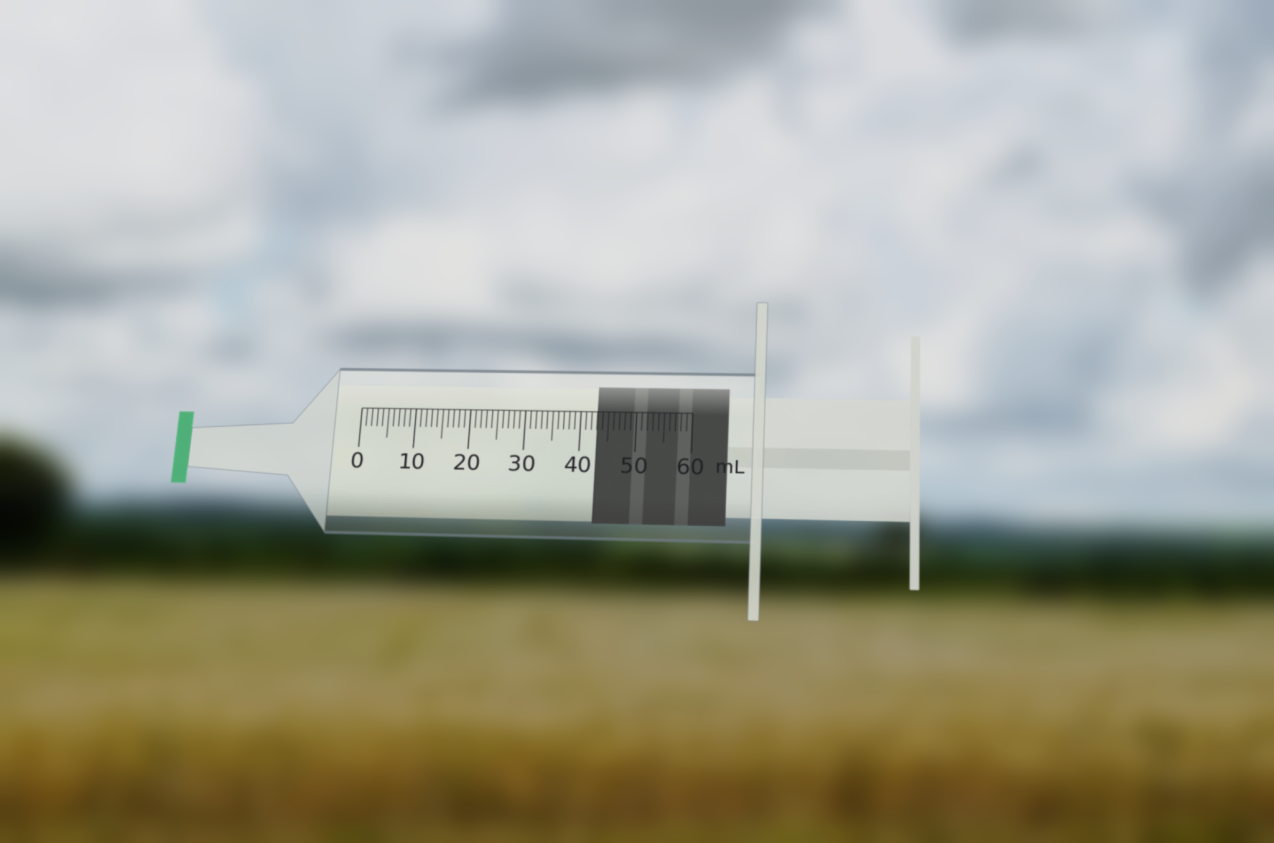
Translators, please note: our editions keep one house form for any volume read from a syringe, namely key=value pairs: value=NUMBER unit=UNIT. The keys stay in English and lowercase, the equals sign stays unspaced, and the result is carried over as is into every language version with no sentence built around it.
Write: value=43 unit=mL
